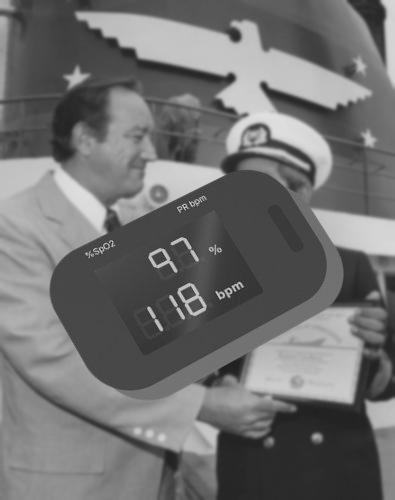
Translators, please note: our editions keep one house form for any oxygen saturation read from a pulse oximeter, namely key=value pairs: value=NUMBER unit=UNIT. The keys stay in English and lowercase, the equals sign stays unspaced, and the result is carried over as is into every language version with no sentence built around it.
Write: value=97 unit=%
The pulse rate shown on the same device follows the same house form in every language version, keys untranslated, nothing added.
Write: value=118 unit=bpm
